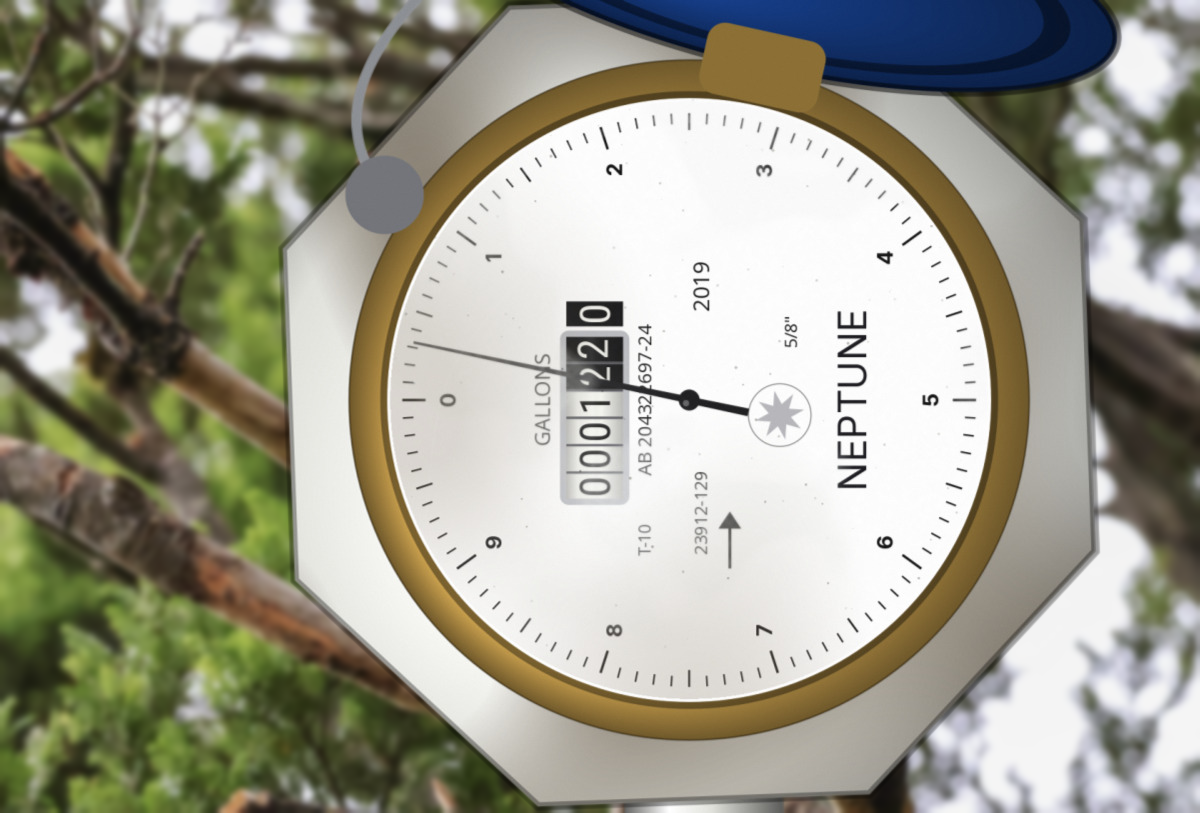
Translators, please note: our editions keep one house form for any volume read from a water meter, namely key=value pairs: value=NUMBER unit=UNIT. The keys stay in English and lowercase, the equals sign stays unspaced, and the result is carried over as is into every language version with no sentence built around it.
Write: value=1220.3 unit=gal
